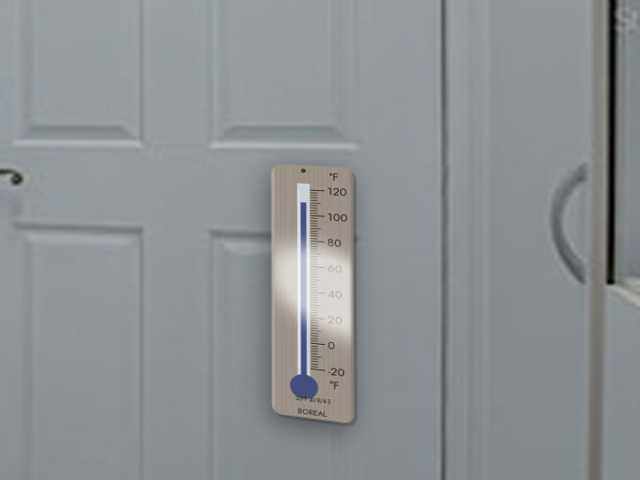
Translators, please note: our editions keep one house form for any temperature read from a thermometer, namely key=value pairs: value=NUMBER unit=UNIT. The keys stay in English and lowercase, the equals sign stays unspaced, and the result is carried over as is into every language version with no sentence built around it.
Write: value=110 unit=°F
